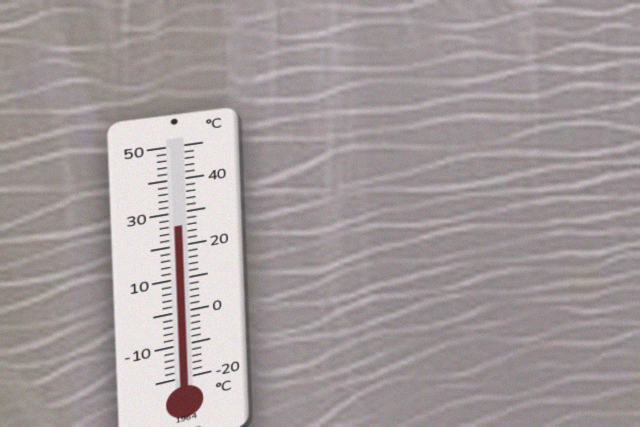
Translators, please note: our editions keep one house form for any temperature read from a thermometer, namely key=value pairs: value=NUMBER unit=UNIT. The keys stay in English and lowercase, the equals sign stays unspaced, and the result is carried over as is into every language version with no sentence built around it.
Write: value=26 unit=°C
